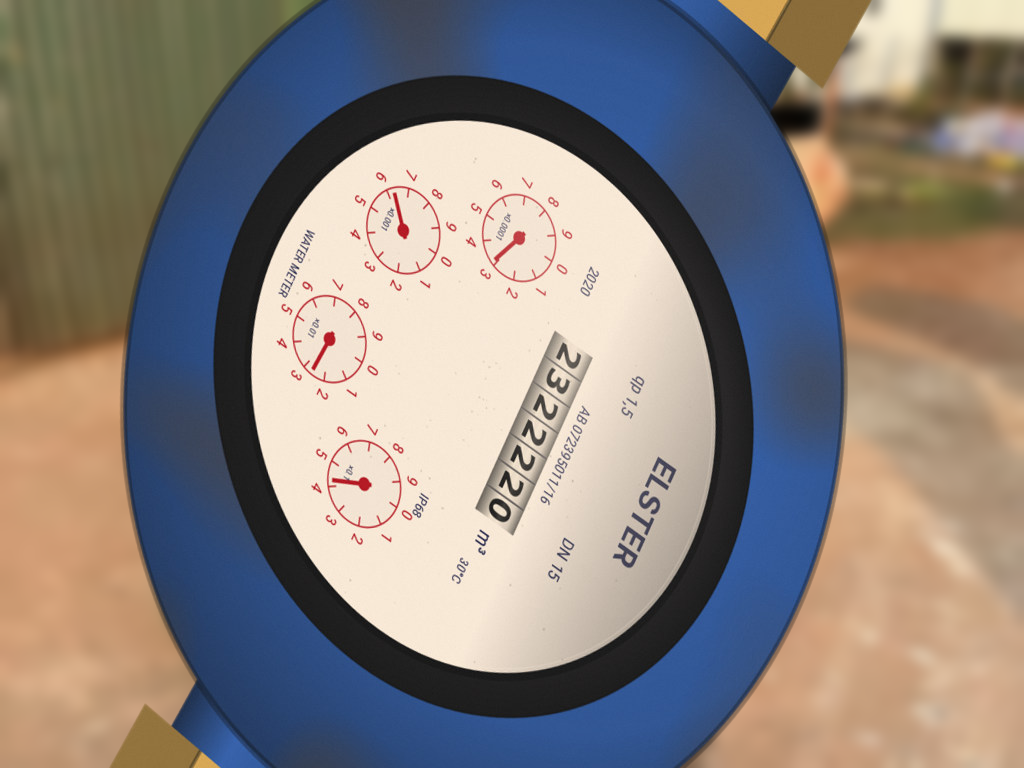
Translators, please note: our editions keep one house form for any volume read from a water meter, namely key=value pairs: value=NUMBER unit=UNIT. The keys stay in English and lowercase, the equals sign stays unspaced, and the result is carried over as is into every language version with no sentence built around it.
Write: value=2322220.4263 unit=m³
